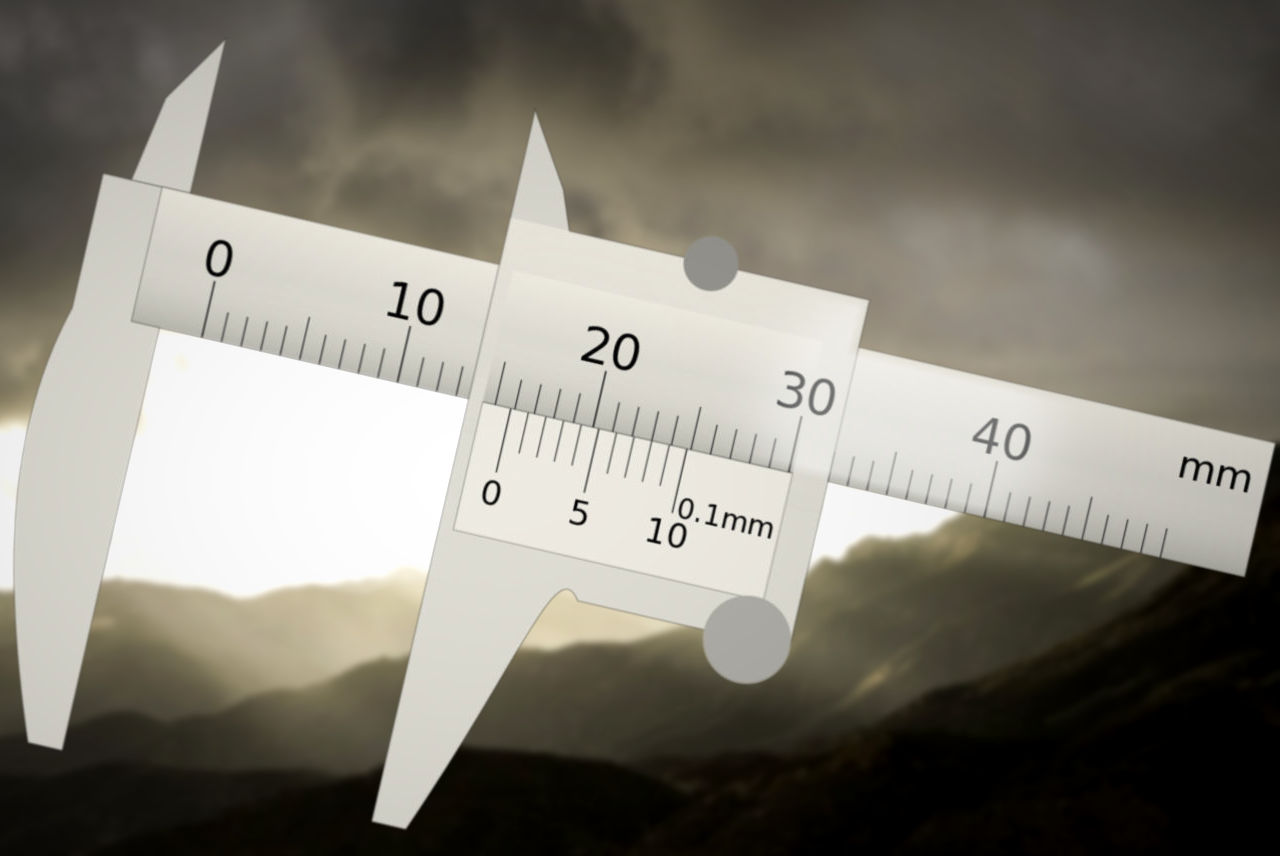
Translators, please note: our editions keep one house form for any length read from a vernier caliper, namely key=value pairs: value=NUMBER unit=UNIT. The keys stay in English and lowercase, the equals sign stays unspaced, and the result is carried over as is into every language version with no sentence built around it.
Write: value=15.8 unit=mm
